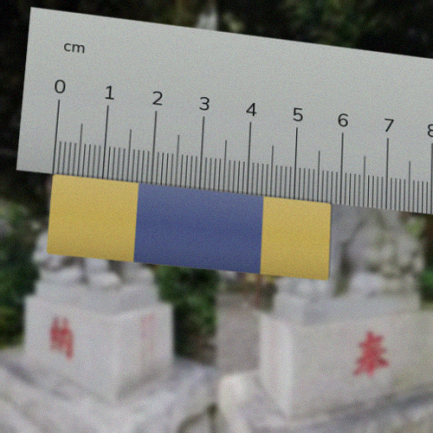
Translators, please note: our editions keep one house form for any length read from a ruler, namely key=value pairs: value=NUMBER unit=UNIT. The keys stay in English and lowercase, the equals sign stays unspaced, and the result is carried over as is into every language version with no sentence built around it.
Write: value=5.8 unit=cm
